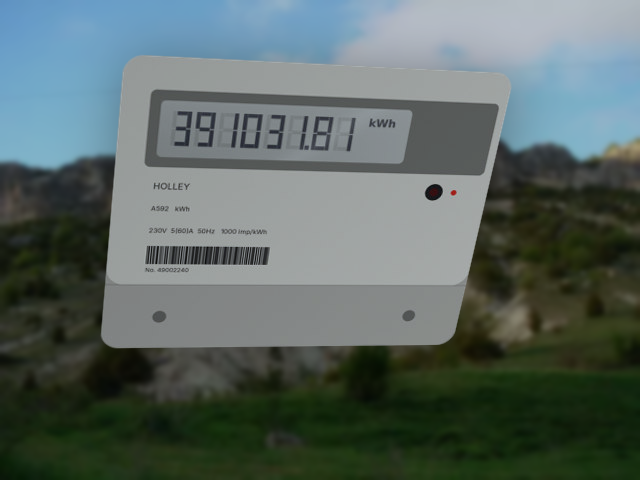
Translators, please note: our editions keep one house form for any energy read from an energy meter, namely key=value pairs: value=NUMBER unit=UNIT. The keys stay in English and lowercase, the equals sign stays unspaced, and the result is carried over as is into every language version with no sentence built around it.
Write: value=391031.81 unit=kWh
